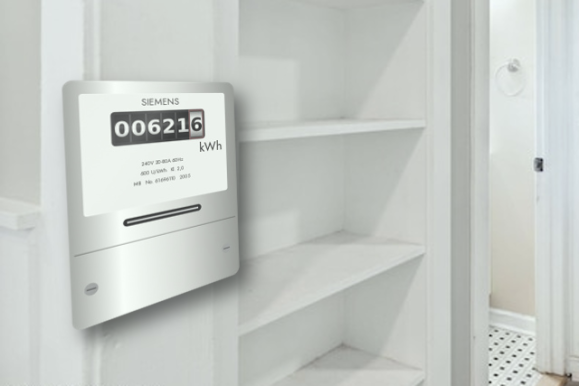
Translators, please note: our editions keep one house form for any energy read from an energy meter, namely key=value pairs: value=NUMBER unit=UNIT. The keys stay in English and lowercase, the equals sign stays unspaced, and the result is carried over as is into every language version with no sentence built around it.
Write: value=621.6 unit=kWh
